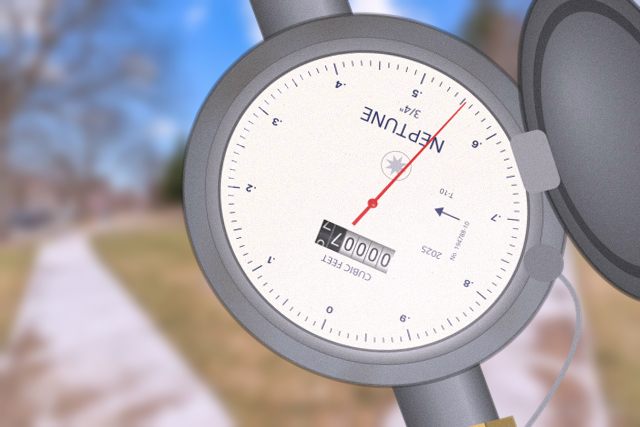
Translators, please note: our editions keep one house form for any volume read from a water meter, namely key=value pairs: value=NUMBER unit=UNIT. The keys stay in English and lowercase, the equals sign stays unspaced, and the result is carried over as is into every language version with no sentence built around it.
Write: value=76.55 unit=ft³
